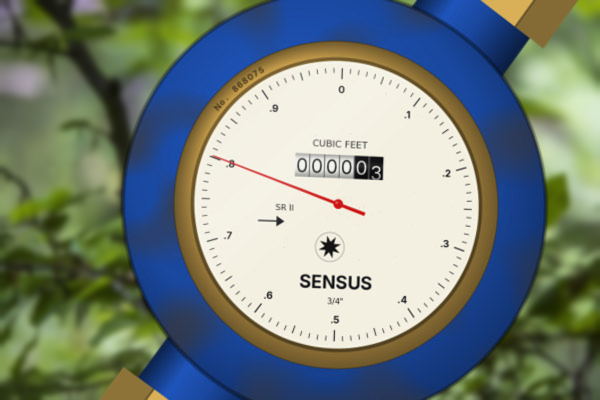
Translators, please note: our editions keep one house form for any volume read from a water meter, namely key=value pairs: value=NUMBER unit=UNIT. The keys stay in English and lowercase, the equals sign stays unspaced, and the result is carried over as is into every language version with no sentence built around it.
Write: value=2.80 unit=ft³
